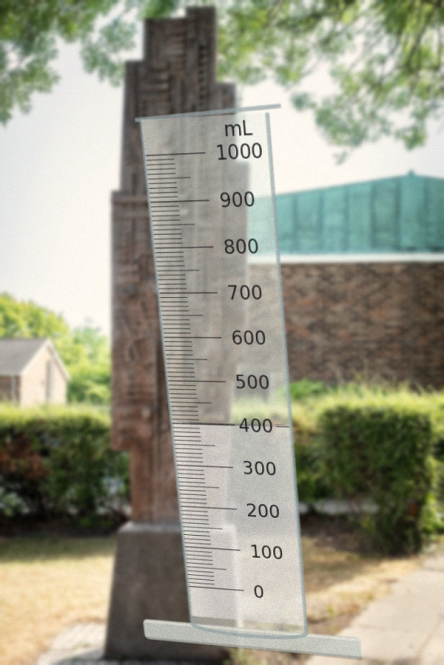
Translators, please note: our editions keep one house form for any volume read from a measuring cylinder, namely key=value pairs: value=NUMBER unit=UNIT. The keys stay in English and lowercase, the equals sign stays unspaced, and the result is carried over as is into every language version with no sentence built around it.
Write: value=400 unit=mL
